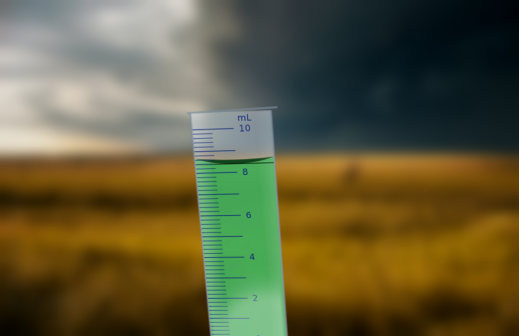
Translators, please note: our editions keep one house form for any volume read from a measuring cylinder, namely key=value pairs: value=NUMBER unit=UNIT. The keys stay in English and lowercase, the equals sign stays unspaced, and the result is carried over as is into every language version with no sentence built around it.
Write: value=8.4 unit=mL
